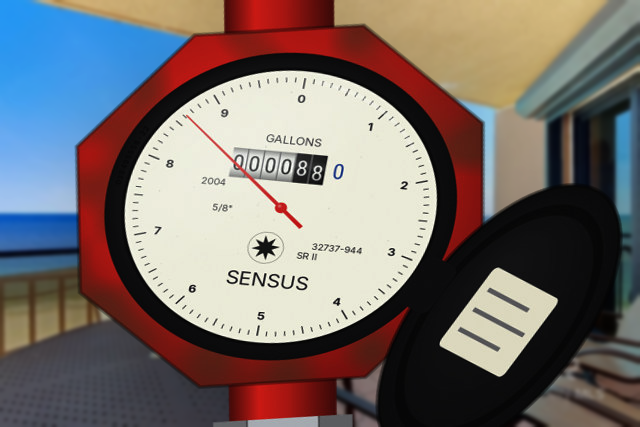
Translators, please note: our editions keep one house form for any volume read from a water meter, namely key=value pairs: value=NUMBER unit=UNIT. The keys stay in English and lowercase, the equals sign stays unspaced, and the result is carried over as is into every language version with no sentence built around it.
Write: value=878.6 unit=gal
